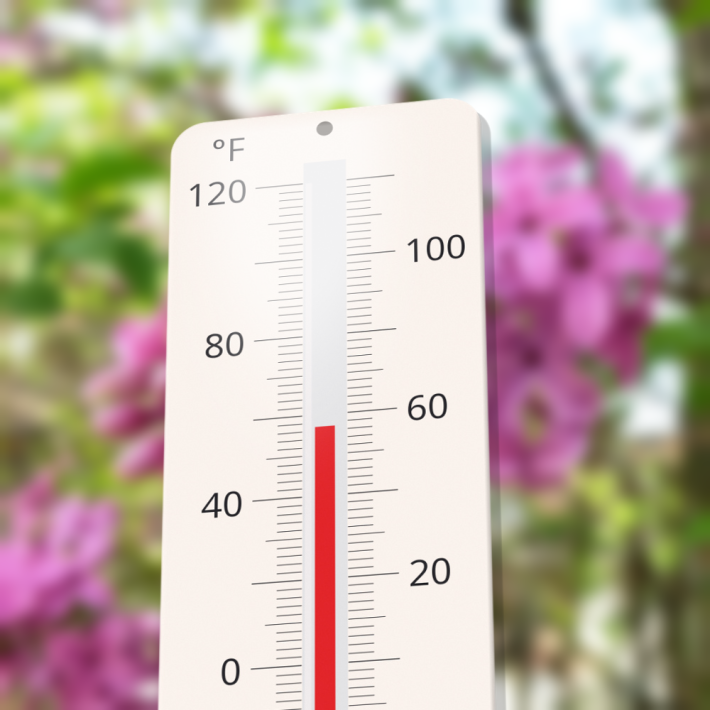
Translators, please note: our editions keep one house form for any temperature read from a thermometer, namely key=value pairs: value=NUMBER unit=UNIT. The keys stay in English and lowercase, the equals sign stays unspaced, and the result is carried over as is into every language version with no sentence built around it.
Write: value=57 unit=°F
